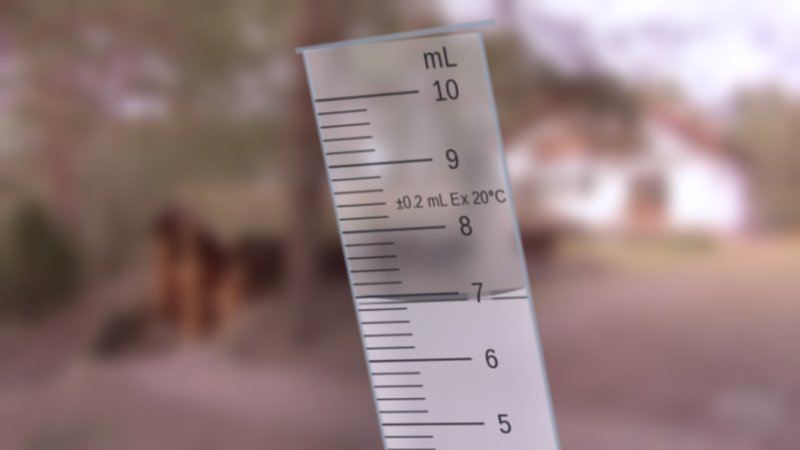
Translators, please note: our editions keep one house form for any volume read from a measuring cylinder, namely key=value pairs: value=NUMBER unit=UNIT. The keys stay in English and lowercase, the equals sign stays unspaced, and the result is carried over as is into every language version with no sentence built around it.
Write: value=6.9 unit=mL
